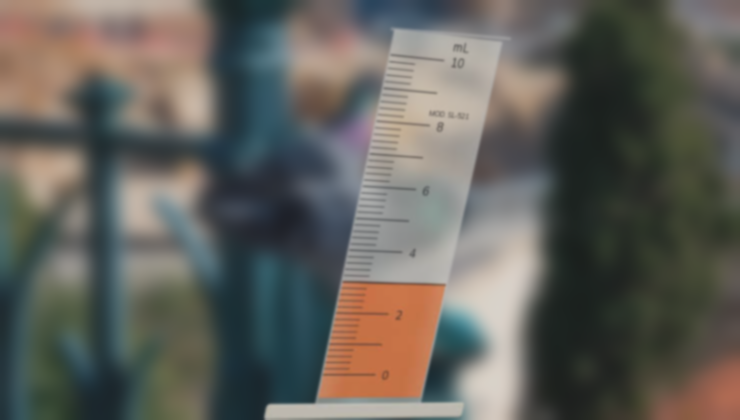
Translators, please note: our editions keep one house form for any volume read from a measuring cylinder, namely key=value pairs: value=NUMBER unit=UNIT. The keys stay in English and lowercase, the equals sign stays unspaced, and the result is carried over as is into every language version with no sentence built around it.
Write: value=3 unit=mL
